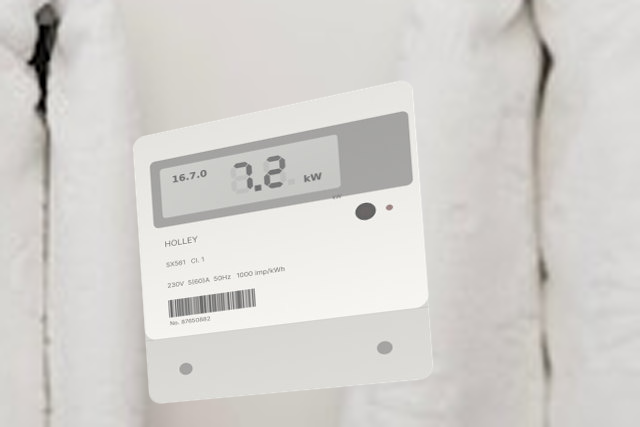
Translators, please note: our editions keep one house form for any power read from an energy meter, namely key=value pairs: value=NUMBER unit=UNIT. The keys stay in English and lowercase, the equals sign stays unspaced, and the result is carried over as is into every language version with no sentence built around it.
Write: value=7.2 unit=kW
